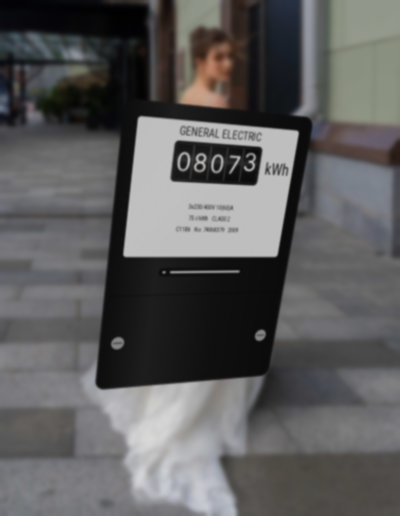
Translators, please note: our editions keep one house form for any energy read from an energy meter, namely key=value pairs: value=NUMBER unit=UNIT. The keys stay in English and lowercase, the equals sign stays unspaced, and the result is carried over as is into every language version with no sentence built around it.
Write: value=8073 unit=kWh
